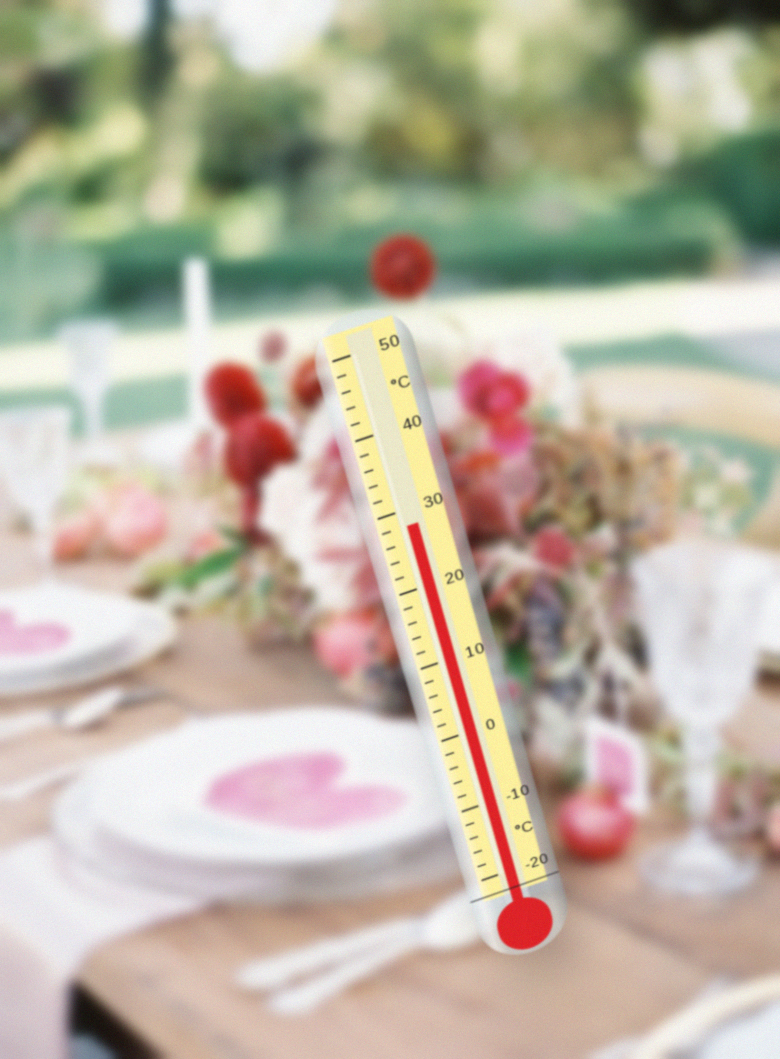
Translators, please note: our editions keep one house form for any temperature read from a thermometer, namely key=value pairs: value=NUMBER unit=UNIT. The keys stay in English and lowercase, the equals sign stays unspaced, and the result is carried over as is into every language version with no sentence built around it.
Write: value=28 unit=°C
